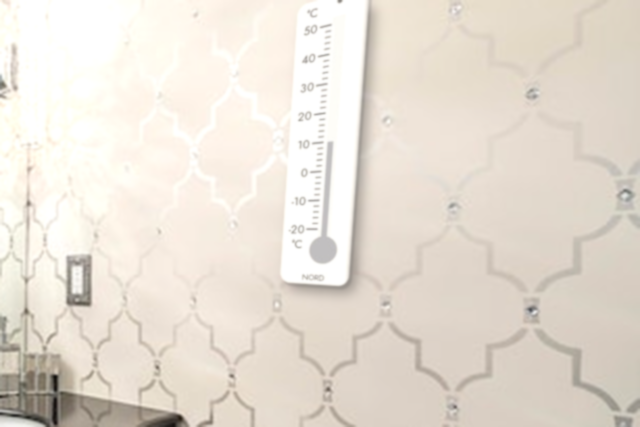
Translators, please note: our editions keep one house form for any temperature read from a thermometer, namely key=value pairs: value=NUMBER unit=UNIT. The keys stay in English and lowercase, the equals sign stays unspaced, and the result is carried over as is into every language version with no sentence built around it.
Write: value=10 unit=°C
